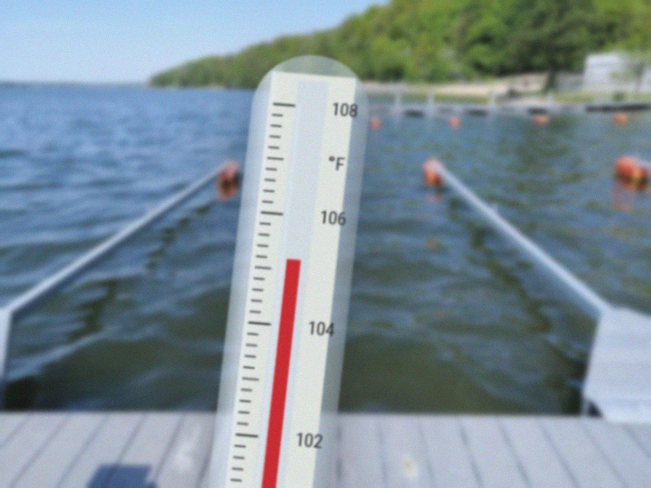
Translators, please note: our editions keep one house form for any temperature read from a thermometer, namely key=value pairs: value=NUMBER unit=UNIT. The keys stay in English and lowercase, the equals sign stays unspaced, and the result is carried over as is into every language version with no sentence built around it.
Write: value=105.2 unit=°F
